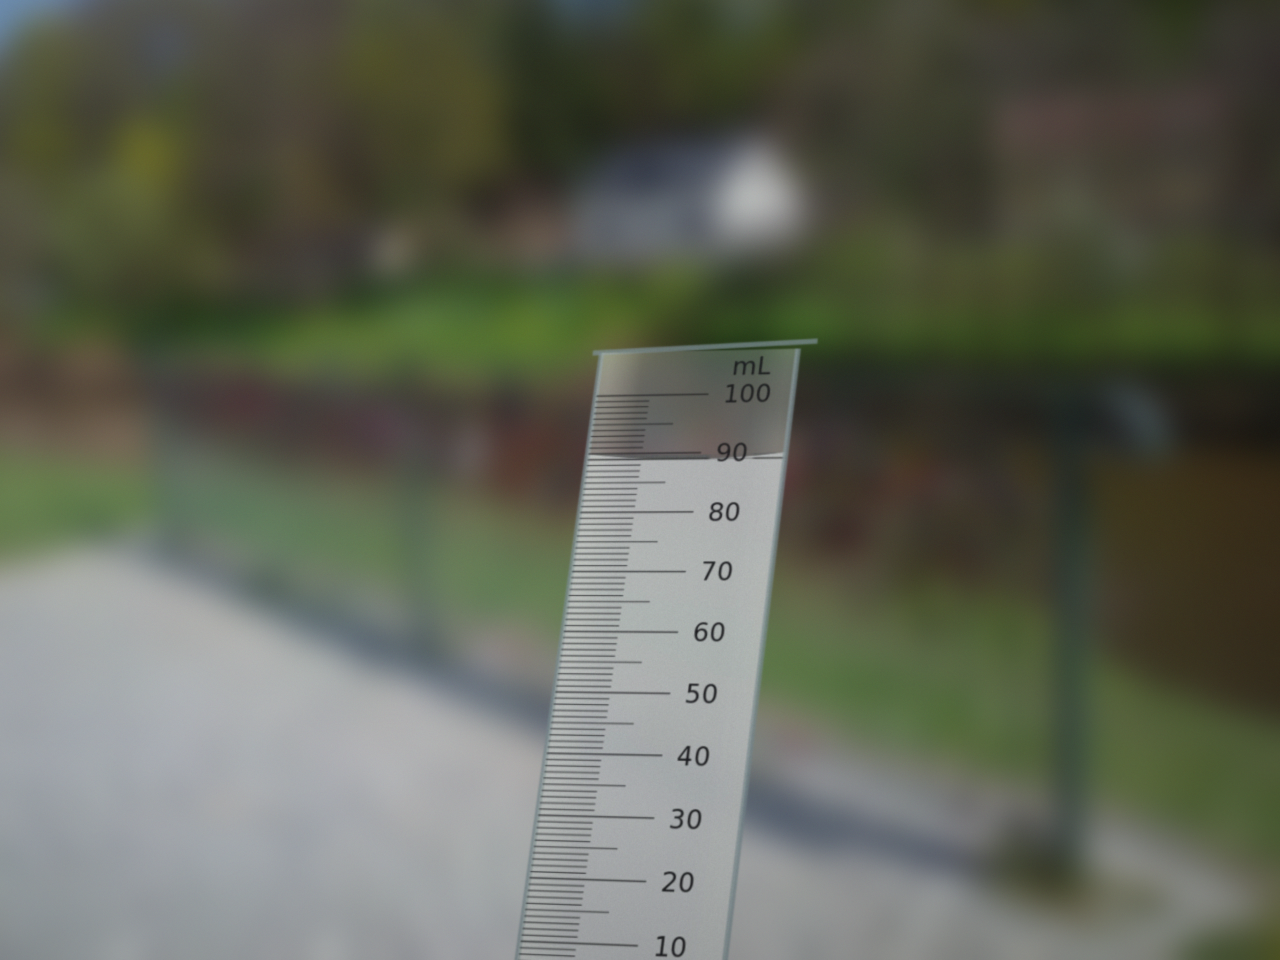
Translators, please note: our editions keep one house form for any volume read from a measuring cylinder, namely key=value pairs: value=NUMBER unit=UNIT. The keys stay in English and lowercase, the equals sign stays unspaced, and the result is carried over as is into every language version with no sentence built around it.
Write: value=89 unit=mL
